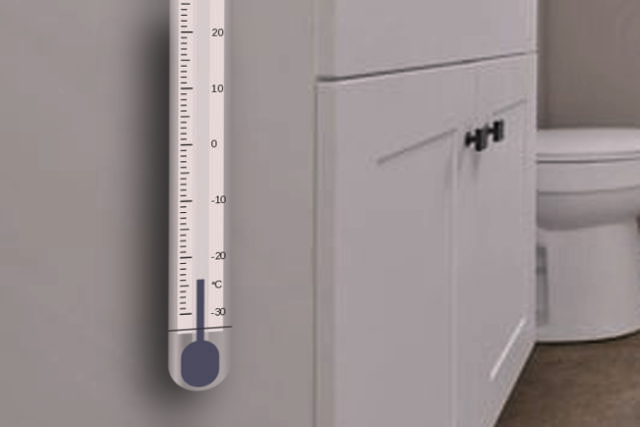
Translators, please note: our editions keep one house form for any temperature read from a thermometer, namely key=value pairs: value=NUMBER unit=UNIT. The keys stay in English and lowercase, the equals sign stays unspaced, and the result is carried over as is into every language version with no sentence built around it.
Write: value=-24 unit=°C
